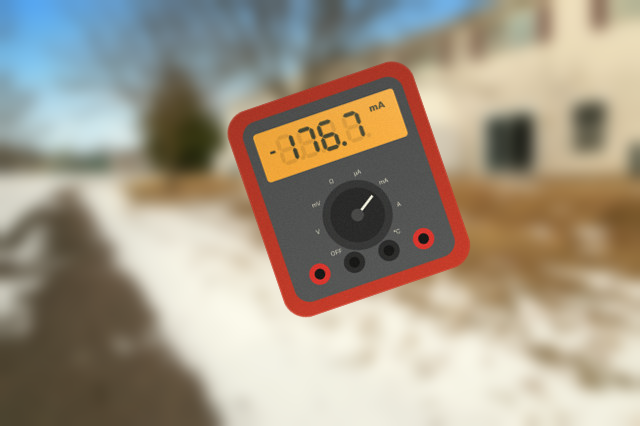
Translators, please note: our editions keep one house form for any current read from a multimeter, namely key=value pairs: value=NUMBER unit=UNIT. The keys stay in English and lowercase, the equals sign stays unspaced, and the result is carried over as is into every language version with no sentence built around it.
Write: value=-176.7 unit=mA
